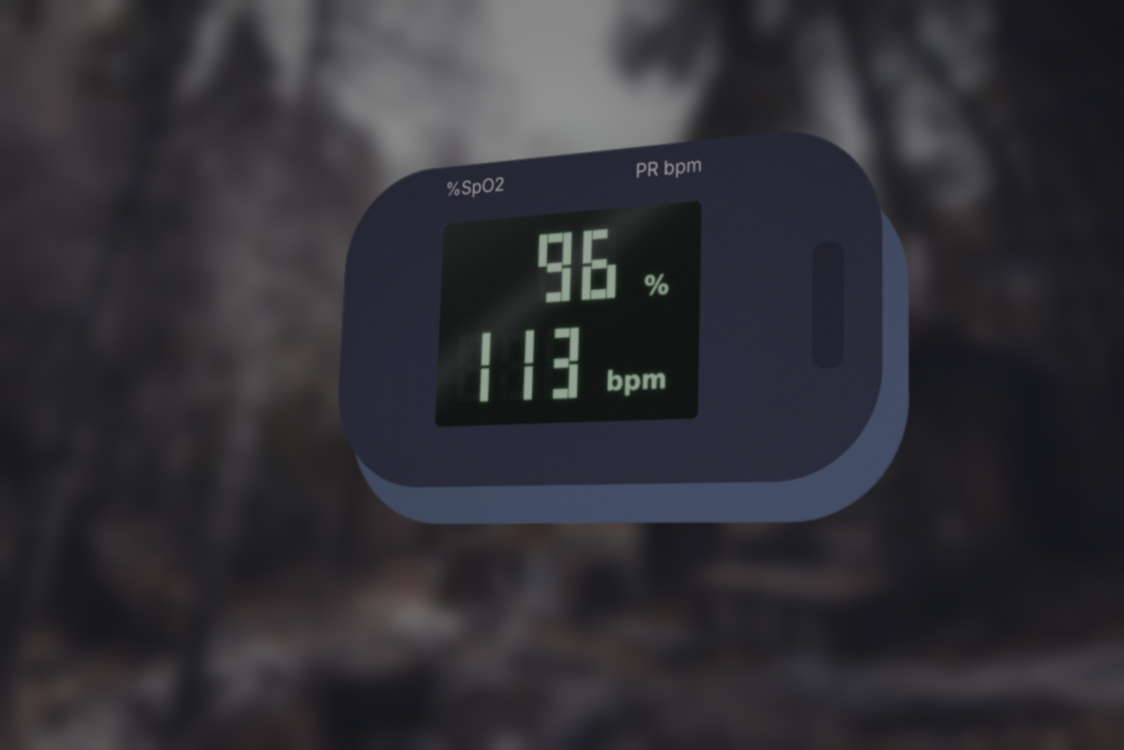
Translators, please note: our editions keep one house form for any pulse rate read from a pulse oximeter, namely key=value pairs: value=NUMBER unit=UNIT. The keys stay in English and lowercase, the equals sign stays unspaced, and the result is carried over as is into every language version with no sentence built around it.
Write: value=113 unit=bpm
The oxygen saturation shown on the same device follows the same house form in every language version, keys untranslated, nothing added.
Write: value=96 unit=%
